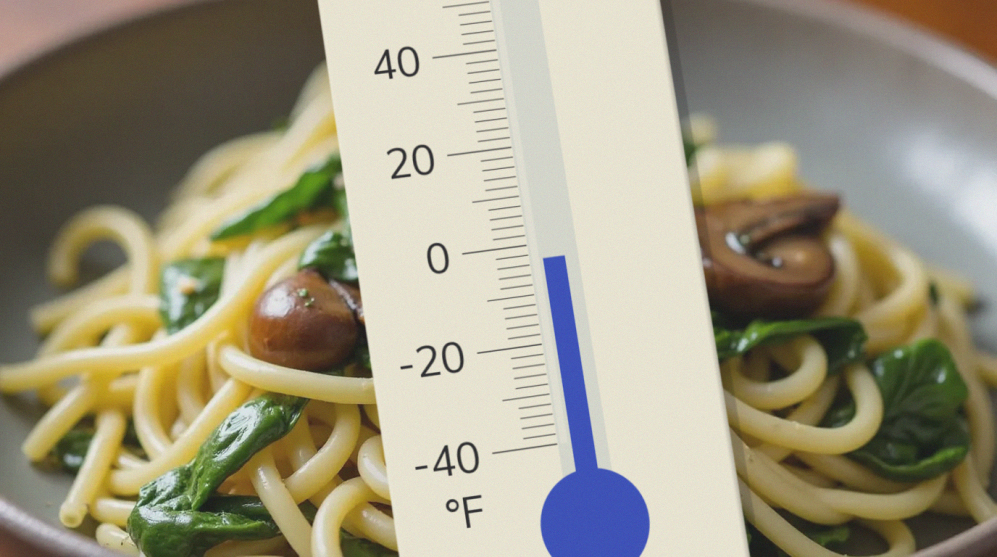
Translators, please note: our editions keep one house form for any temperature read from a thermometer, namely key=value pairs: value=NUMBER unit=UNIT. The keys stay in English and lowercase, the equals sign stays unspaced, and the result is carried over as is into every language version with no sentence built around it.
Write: value=-3 unit=°F
